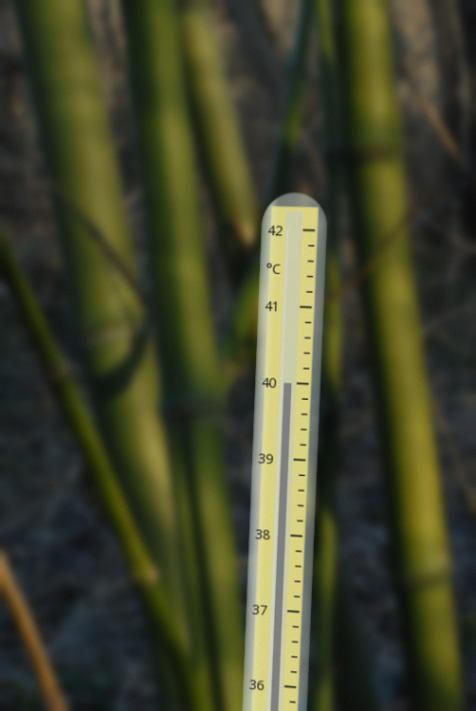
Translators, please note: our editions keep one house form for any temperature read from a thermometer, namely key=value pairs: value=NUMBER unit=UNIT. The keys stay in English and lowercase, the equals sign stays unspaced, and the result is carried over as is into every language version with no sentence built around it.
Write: value=40 unit=°C
